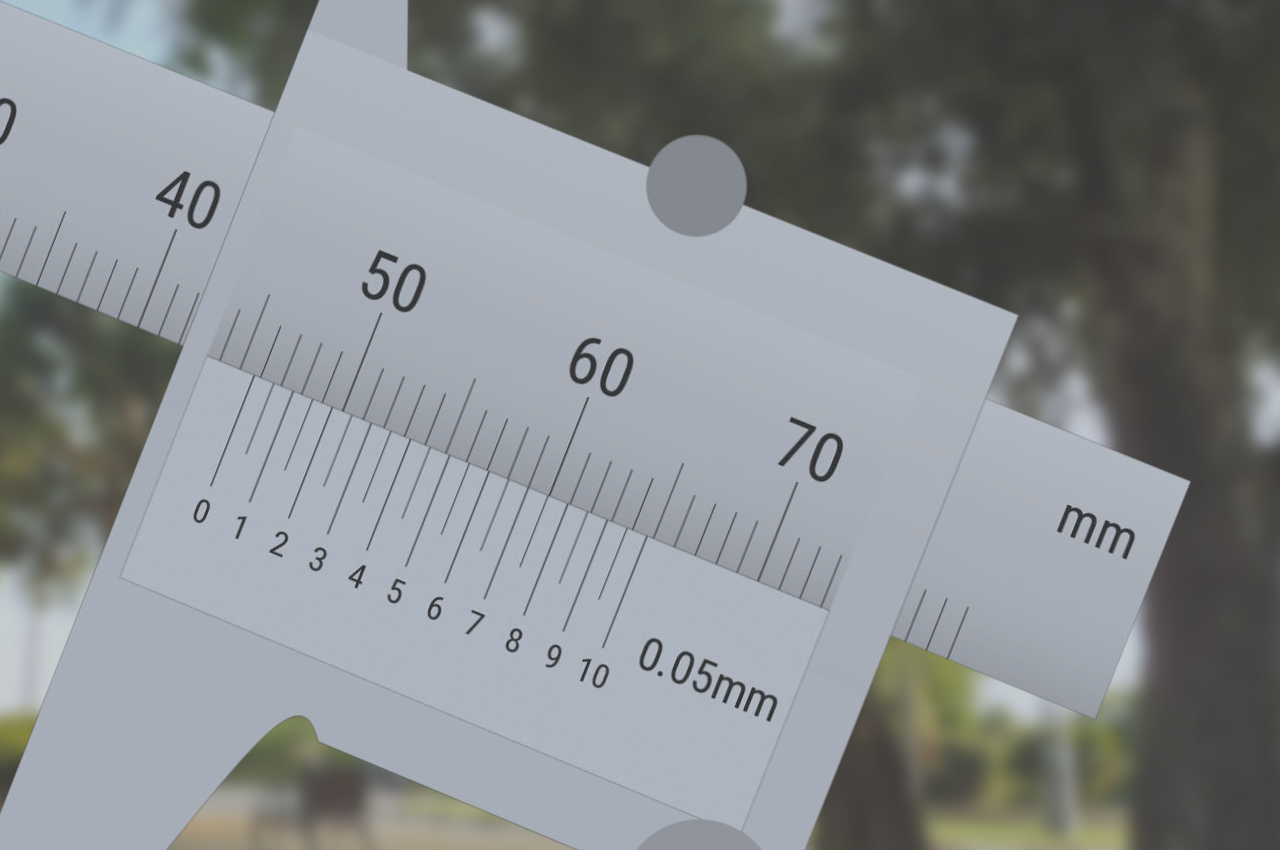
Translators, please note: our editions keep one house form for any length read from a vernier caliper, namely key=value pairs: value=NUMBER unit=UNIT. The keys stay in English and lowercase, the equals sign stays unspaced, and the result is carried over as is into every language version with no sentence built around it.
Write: value=45.7 unit=mm
